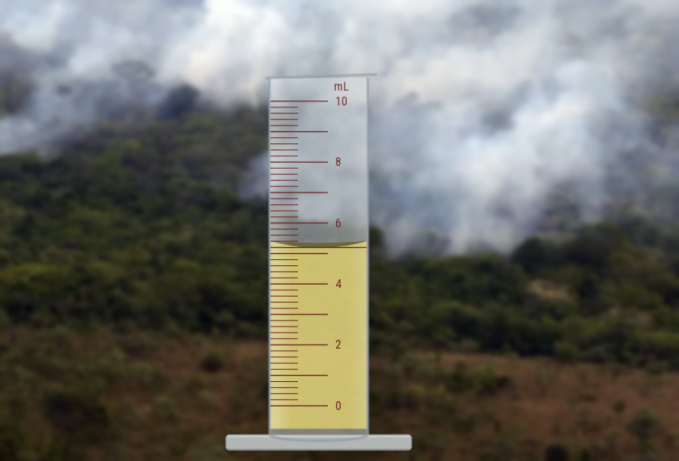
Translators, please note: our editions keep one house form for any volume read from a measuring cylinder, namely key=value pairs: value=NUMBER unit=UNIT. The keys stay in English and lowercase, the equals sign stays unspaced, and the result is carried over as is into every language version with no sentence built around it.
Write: value=5.2 unit=mL
